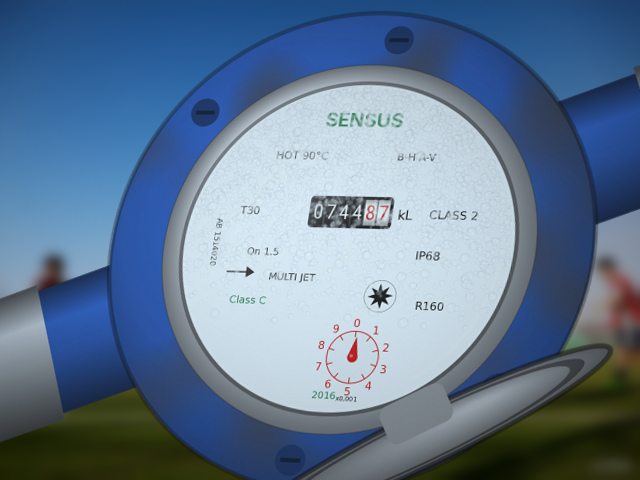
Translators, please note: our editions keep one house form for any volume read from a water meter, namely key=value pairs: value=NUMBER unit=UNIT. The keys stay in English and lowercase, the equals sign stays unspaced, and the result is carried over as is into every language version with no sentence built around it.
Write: value=744.870 unit=kL
